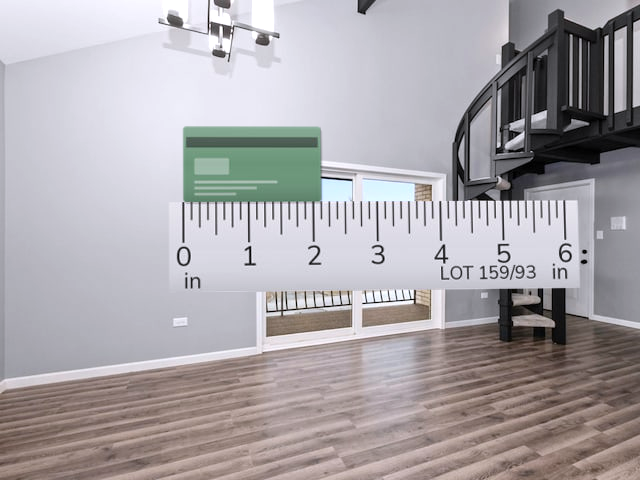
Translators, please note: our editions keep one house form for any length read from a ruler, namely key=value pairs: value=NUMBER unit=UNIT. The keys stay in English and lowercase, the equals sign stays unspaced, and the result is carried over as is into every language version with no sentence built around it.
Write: value=2.125 unit=in
